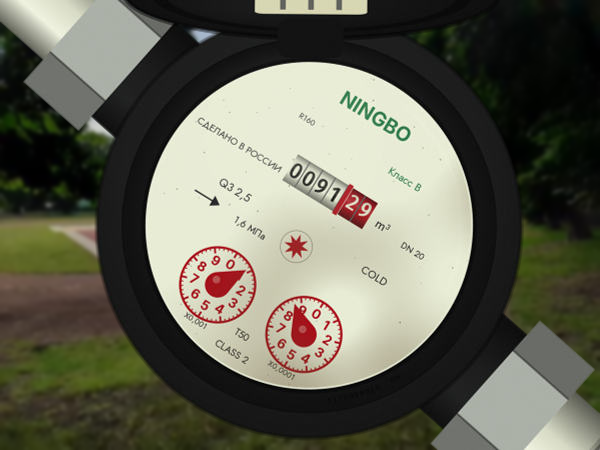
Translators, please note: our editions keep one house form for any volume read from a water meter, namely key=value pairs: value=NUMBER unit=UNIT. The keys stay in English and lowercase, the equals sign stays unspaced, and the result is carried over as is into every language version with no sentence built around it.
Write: value=91.2908 unit=m³
